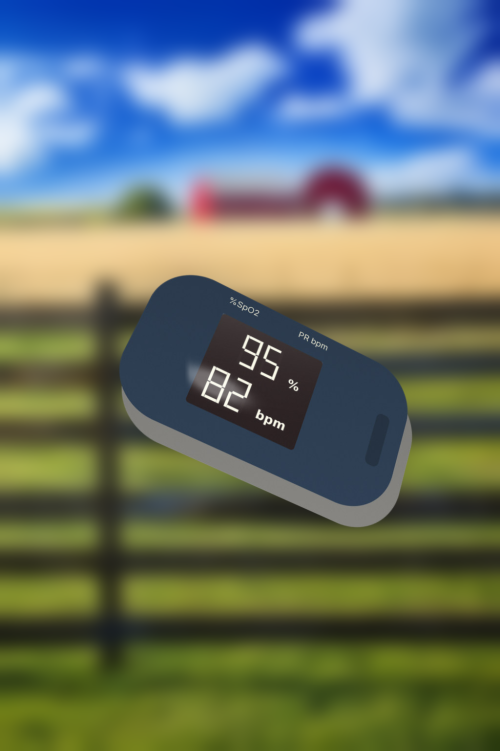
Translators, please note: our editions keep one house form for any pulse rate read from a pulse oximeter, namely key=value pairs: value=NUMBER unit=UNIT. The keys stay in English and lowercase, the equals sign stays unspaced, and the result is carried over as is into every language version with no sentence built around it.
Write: value=82 unit=bpm
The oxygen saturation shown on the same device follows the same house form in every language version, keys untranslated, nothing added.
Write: value=95 unit=%
